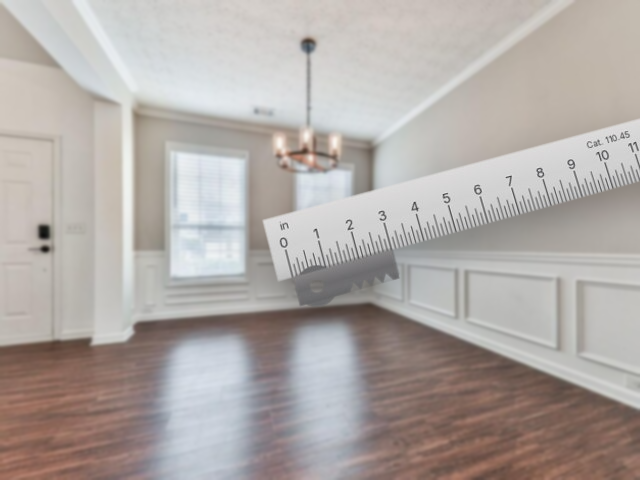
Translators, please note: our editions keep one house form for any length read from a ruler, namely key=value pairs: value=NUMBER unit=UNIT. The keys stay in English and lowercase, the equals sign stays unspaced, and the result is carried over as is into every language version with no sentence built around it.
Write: value=3 unit=in
